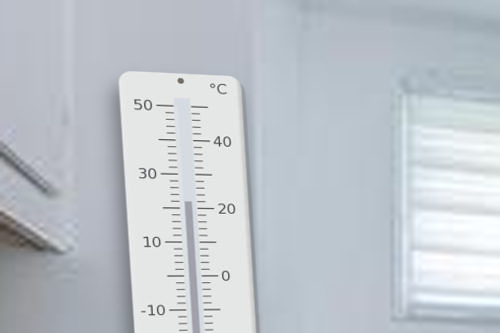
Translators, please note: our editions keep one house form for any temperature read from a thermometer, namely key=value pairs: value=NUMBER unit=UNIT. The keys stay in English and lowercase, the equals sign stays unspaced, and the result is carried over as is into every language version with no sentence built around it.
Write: value=22 unit=°C
